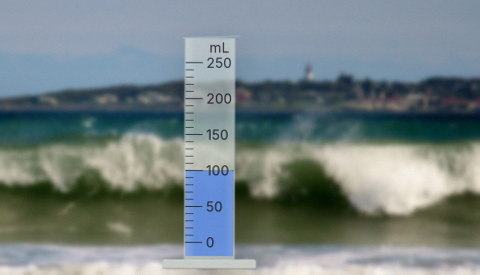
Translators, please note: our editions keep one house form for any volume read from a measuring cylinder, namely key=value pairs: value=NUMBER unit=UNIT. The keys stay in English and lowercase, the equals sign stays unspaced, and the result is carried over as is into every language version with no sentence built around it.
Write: value=100 unit=mL
